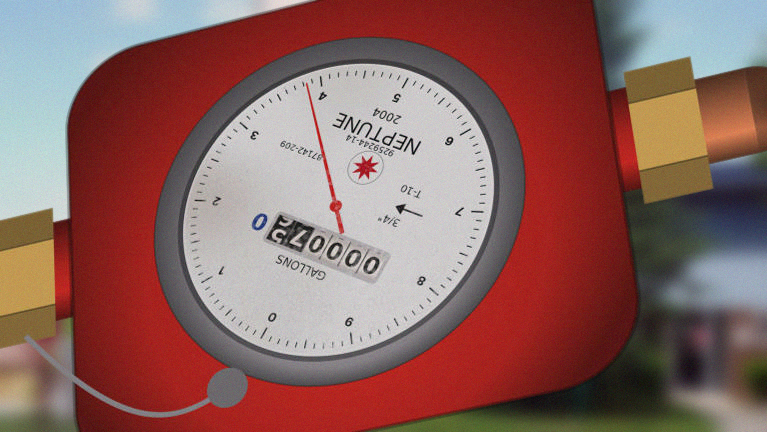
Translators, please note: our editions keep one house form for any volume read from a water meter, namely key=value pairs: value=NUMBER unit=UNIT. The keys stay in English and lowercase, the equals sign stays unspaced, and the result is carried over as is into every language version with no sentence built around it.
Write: value=753.8 unit=gal
